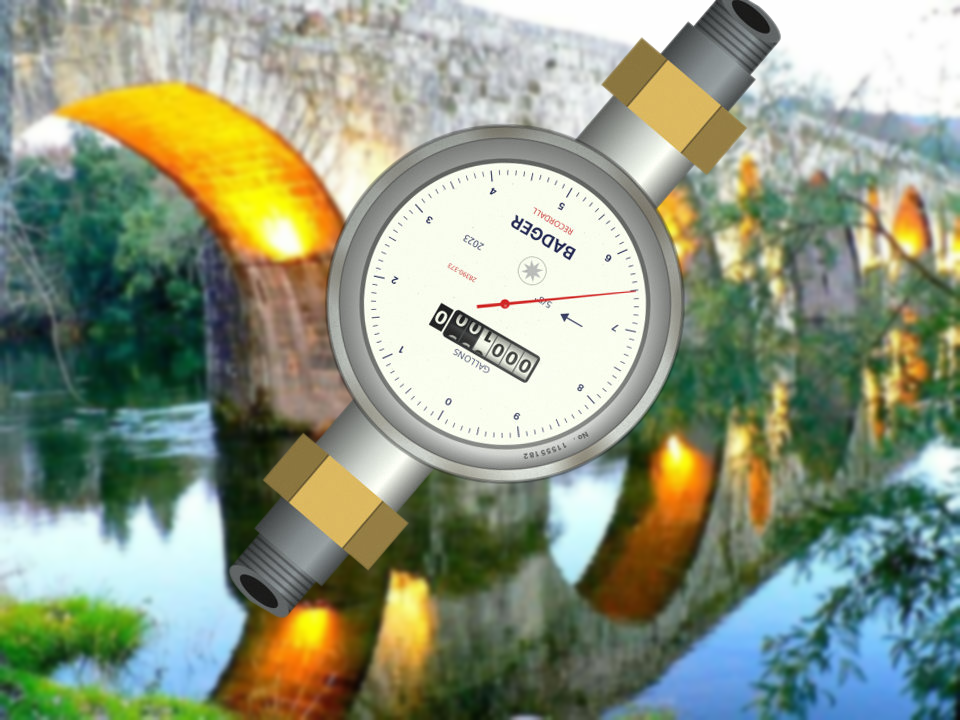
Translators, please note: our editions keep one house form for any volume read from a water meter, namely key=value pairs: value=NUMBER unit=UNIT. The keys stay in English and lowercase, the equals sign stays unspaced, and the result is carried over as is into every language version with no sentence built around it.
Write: value=996.5 unit=gal
